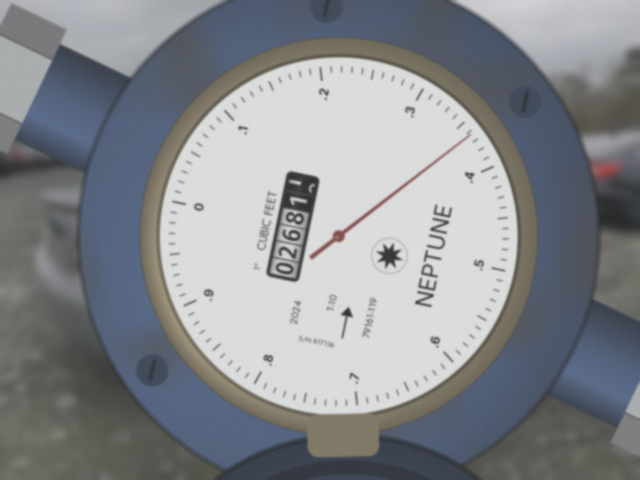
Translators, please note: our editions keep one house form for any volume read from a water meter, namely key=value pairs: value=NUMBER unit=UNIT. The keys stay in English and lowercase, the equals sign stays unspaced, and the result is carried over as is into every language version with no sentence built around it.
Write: value=26811.36 unit=ft³
